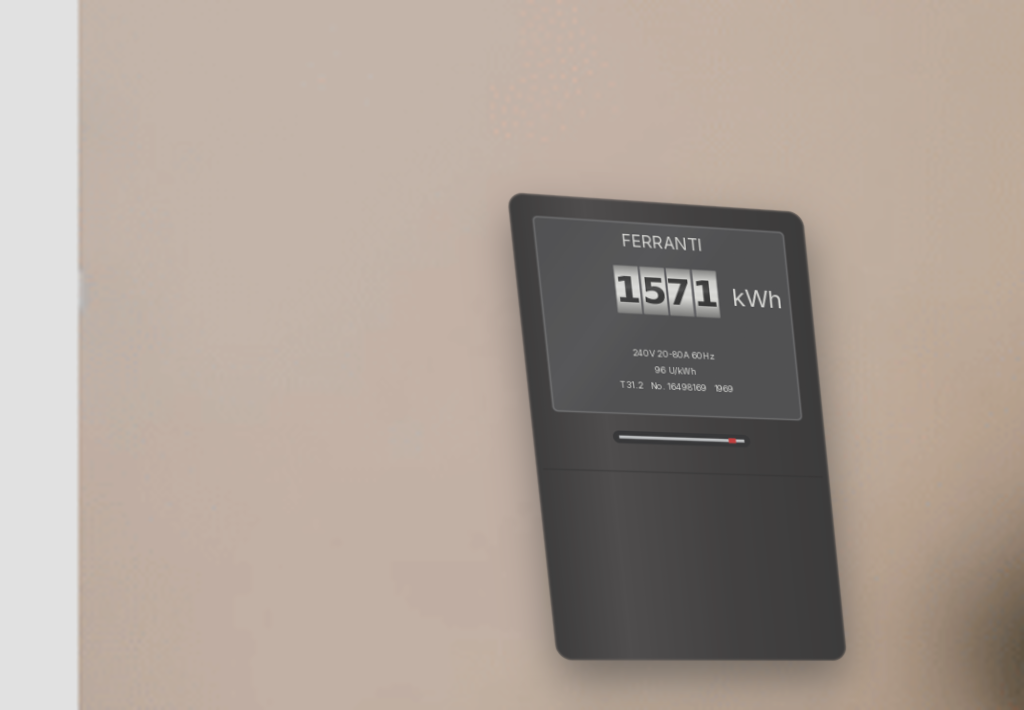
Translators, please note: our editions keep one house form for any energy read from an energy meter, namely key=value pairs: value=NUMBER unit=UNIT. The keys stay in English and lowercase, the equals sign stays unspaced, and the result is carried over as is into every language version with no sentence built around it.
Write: value=1571 unit=kWh
